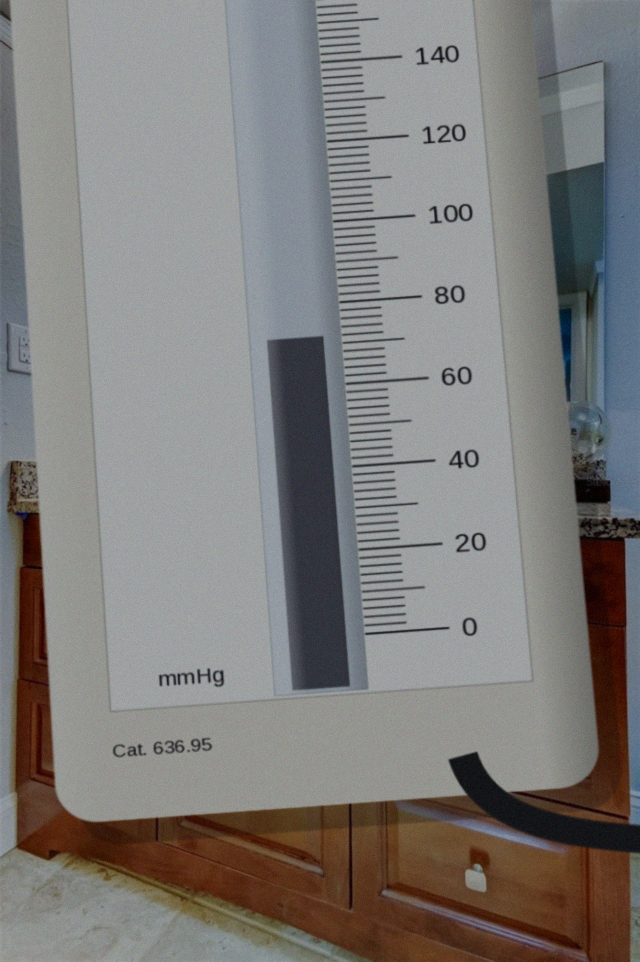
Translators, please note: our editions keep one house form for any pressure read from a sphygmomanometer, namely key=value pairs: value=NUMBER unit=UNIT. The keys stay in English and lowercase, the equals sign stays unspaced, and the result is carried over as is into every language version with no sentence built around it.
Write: value=72 unit=mmHg
